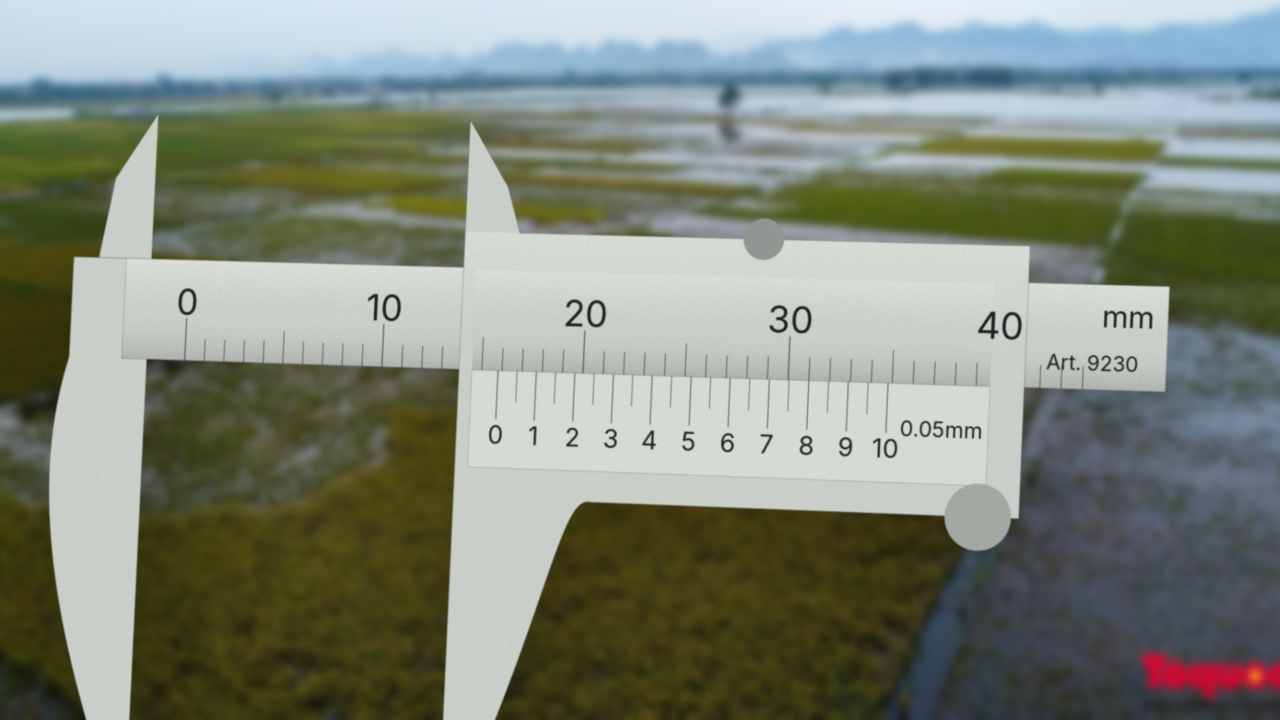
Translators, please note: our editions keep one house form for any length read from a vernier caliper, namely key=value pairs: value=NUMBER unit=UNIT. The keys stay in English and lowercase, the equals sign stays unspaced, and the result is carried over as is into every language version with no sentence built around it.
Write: value=15.8 unit=mm
